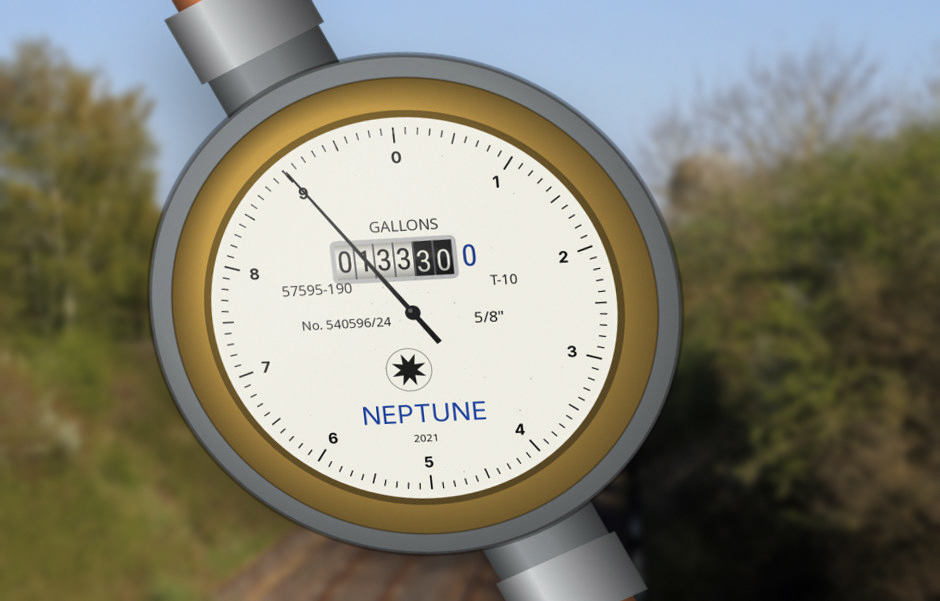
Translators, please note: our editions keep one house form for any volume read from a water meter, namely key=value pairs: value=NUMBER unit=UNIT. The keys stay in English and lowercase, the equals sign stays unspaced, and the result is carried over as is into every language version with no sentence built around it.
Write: value=133299.0 unit=gal
